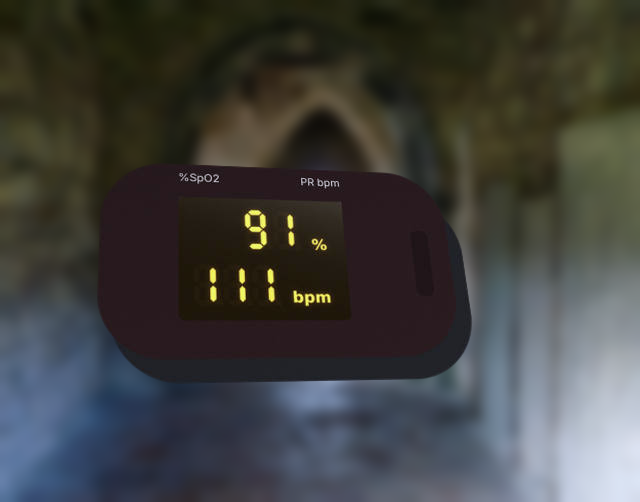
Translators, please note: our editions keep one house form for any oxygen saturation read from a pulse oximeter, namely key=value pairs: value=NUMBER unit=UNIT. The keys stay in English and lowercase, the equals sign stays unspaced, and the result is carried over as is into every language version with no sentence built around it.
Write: value=91 unit=%
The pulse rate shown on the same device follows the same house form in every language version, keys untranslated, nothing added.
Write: value=111 unit=bpm
